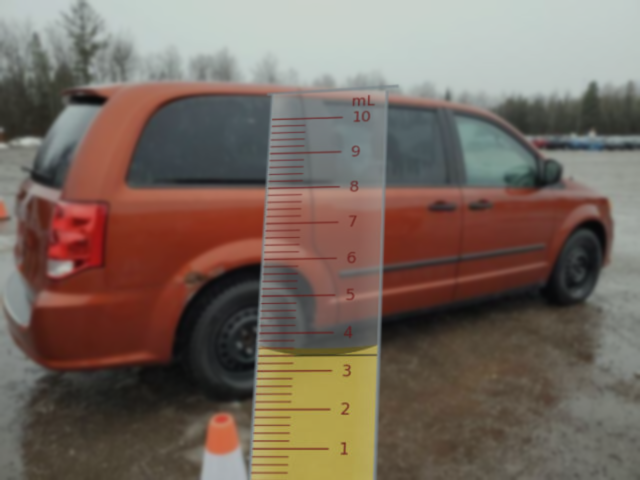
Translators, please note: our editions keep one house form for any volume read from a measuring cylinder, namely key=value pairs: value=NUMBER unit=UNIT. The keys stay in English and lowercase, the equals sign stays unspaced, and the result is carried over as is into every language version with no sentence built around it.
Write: value=3.4 unit=mL
